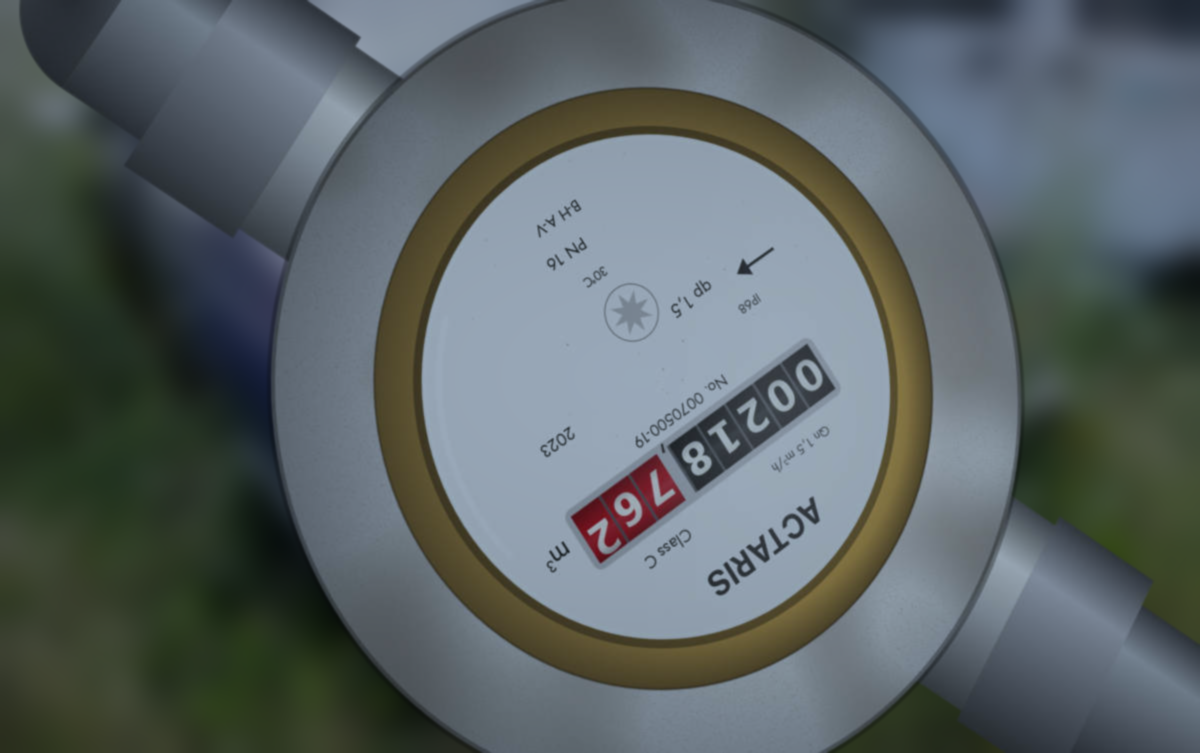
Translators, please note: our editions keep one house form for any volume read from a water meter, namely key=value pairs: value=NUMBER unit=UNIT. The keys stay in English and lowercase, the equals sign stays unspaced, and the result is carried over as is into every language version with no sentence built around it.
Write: value=218.762 unit=m³
